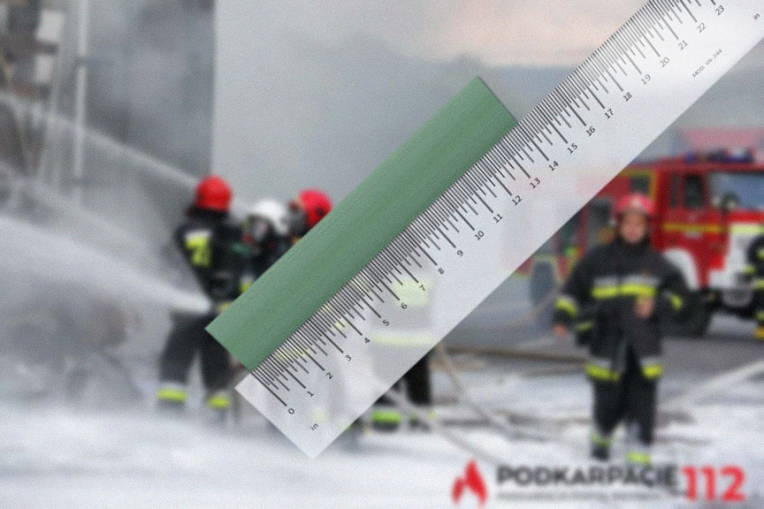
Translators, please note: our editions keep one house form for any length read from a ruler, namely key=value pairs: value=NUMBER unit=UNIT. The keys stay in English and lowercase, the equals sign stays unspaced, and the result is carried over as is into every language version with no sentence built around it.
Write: value=14 unit=in
